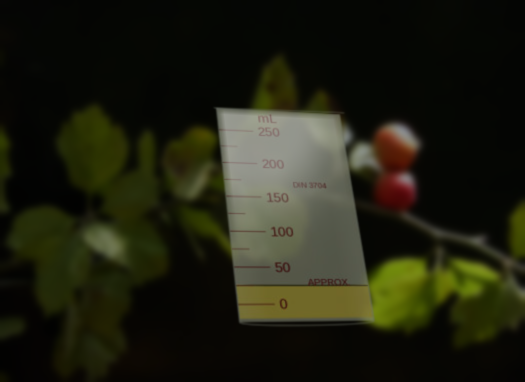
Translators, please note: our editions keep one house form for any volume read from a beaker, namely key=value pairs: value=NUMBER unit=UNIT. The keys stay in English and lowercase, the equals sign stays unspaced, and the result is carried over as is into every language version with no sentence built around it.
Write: value=25 unit=mL
